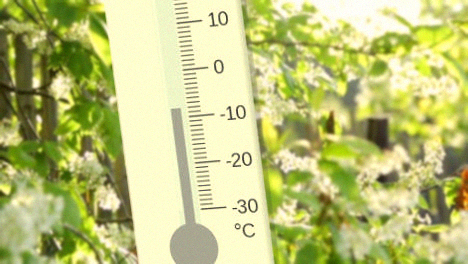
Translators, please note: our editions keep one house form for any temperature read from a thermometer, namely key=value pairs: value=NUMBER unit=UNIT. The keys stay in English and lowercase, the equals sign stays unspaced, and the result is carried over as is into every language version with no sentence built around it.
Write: value=-8 unit=°C
